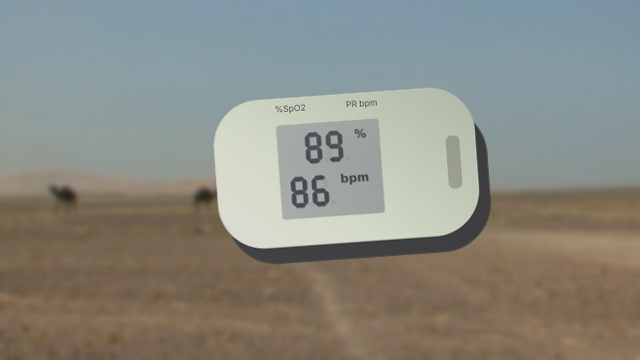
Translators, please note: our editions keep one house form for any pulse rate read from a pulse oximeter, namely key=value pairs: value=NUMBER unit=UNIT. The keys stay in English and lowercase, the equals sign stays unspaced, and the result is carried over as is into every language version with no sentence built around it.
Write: value=86 unit=bpm
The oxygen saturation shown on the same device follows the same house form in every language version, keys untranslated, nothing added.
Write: value=89 unit=%
